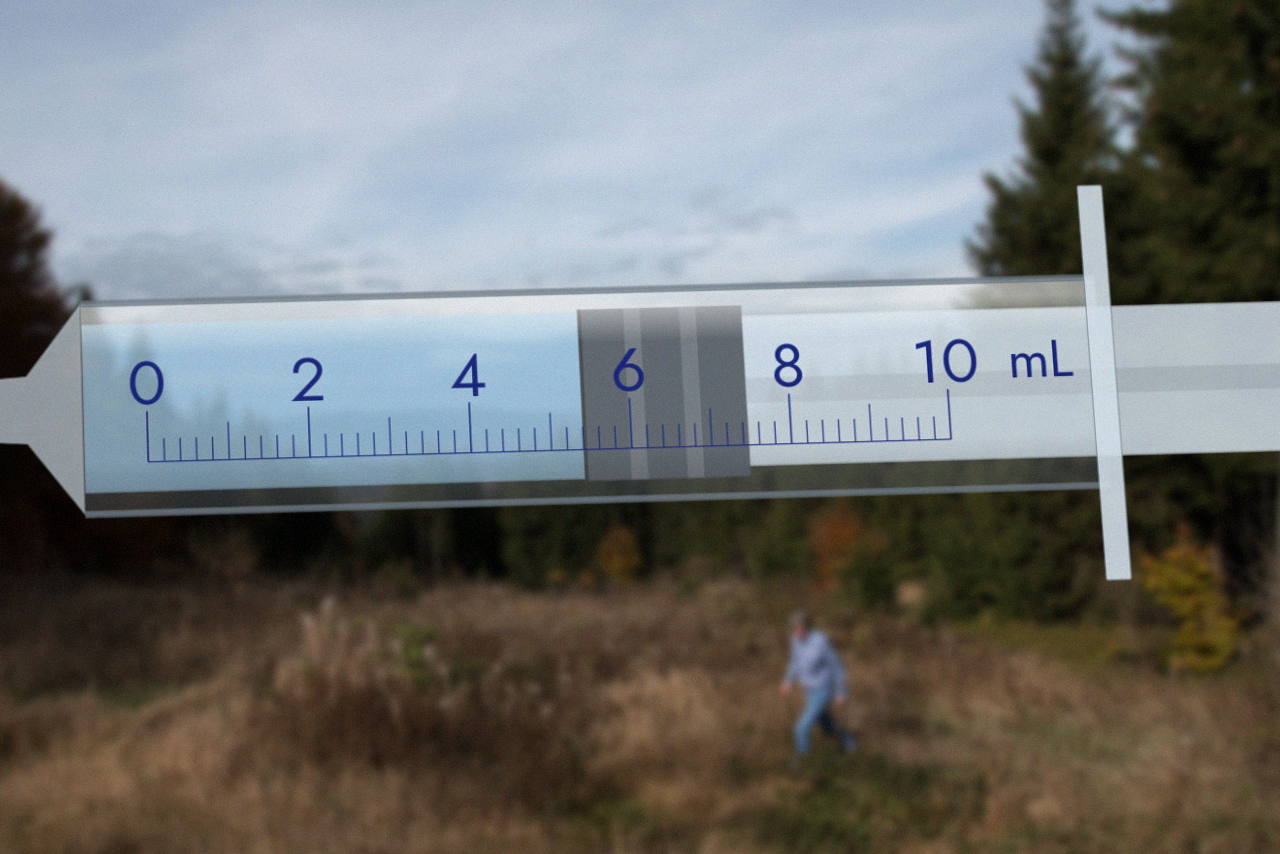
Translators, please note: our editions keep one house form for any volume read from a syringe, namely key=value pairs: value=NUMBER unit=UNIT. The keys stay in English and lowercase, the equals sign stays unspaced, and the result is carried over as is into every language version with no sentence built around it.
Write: value=5.4 unit=mL
